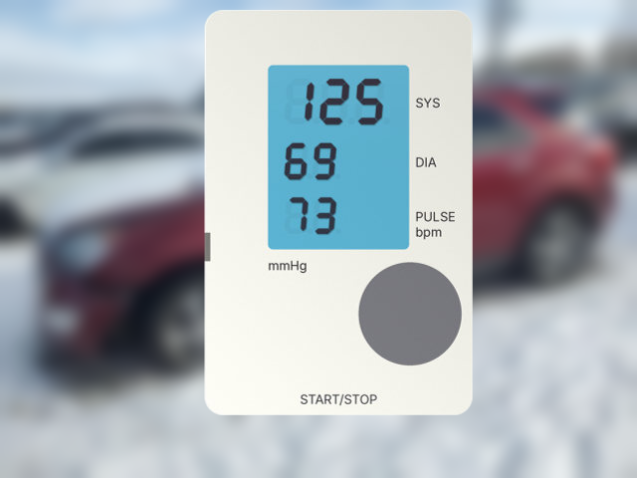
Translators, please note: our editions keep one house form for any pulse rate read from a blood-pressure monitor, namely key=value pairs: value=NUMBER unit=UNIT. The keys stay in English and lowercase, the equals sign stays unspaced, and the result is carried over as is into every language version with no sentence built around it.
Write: value=73 unit=bpm
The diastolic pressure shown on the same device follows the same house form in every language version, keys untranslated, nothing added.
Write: value=69 unit=mmHg
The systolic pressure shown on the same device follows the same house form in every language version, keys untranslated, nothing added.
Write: value=125 unit=mmHg
